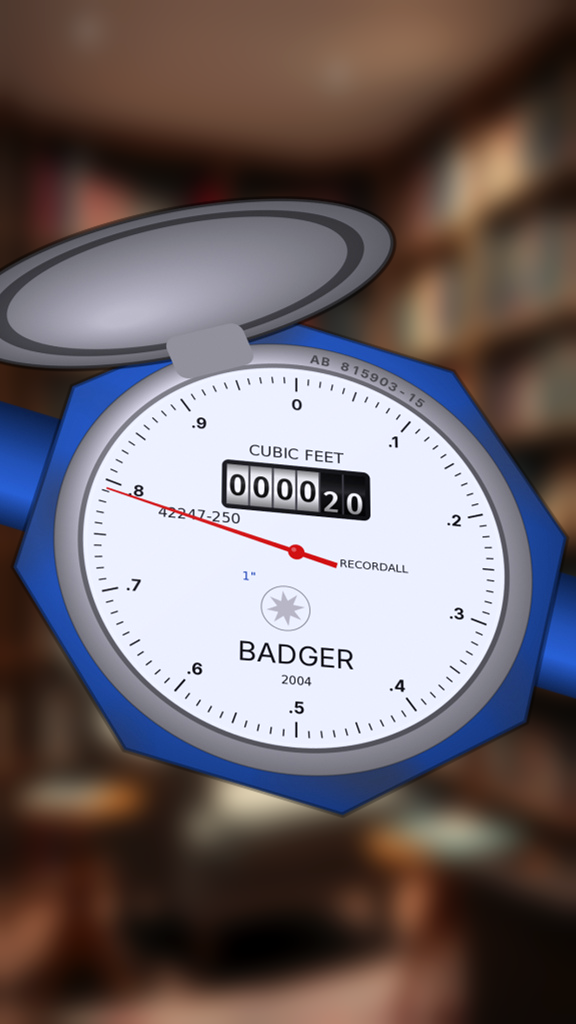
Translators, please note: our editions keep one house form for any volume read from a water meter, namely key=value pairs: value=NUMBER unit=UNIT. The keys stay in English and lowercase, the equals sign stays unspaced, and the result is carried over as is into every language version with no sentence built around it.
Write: value=19.79 unit=ft³
